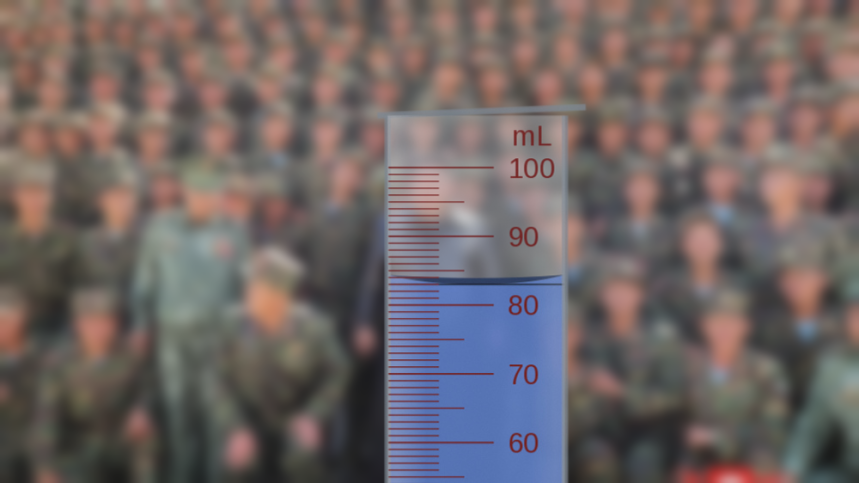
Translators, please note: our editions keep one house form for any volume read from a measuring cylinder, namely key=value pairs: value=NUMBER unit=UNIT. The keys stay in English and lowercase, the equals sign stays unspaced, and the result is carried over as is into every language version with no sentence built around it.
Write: value=83 unit=mL
